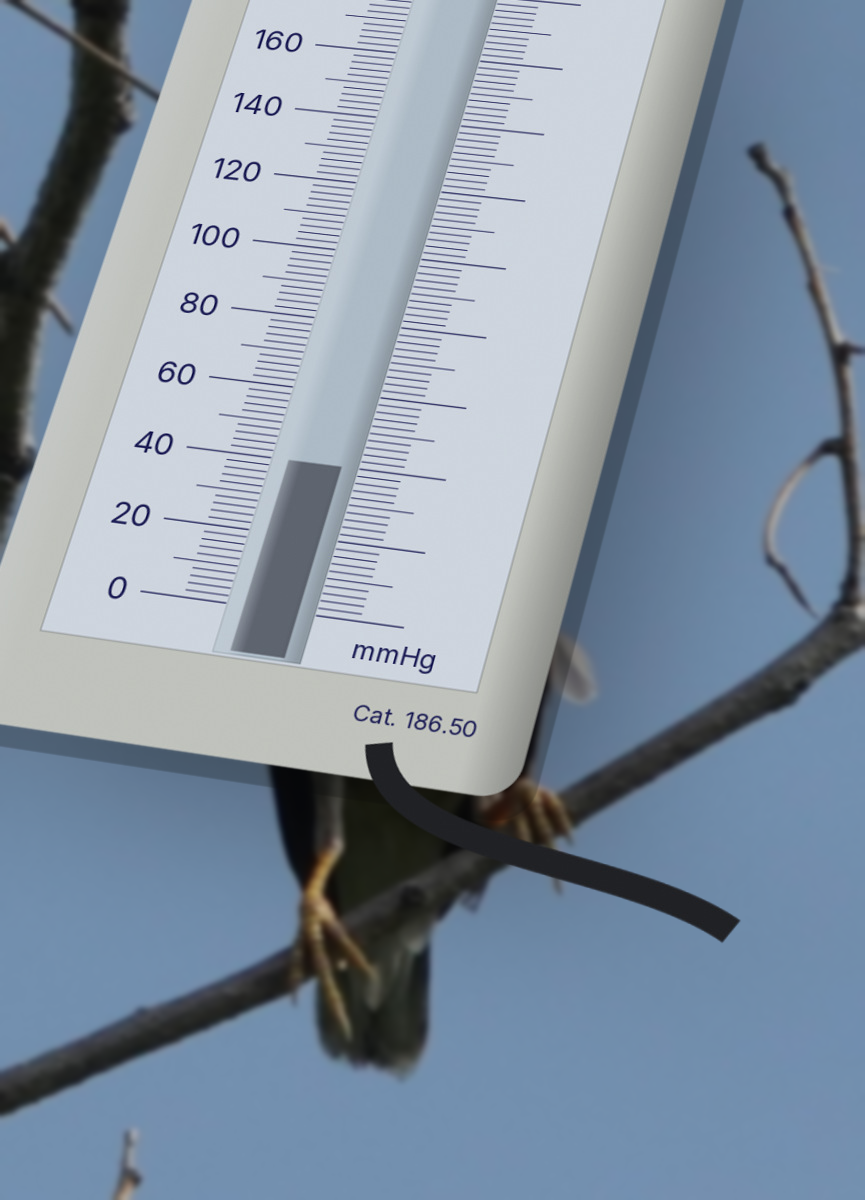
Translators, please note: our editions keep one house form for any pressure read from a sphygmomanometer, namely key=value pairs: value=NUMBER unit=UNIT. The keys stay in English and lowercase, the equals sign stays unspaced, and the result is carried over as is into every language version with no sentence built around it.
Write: value=40 unit=mmHg
